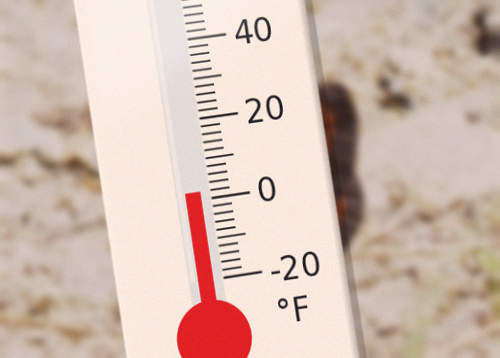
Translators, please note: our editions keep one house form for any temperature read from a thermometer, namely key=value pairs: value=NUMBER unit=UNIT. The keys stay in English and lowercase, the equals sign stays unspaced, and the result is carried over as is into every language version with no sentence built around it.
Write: value=2 unit=°F
